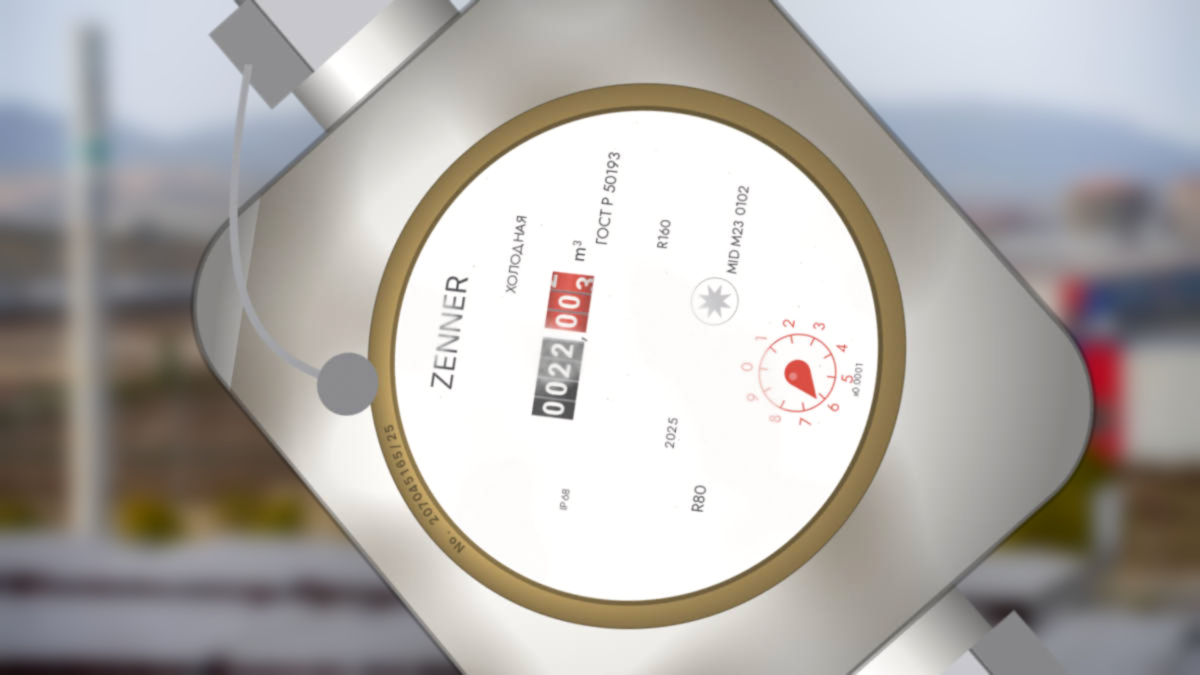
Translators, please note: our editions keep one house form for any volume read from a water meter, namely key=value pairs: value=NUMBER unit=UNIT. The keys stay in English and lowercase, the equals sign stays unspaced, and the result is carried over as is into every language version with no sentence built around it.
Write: value=22.0026 unit=m³
